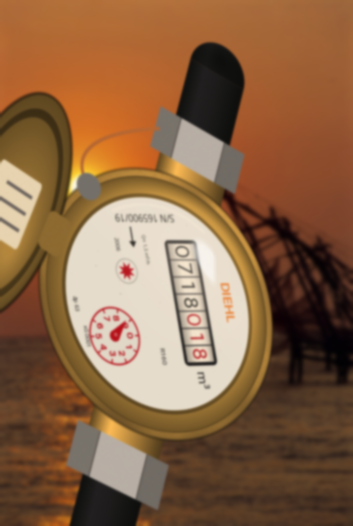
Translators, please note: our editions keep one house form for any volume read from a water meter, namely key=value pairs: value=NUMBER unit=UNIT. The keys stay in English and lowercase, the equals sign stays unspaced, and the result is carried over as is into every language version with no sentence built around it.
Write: value=718.0188 unit=m³
